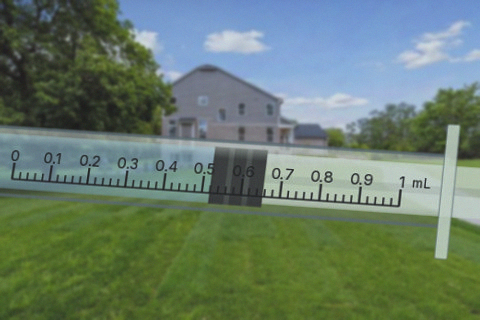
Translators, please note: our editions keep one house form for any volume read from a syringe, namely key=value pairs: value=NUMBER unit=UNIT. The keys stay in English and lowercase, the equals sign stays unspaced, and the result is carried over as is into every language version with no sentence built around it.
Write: value=0.52 unit=mL
